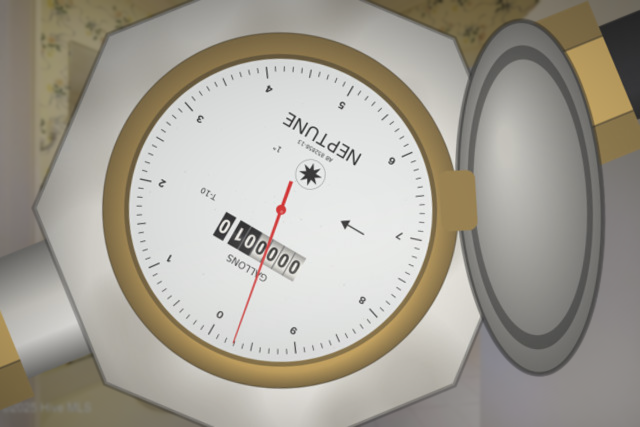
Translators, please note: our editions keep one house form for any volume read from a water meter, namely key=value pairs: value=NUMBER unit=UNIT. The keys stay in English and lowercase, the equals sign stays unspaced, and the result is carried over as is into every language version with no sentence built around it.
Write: value=9.7 unit=gal
